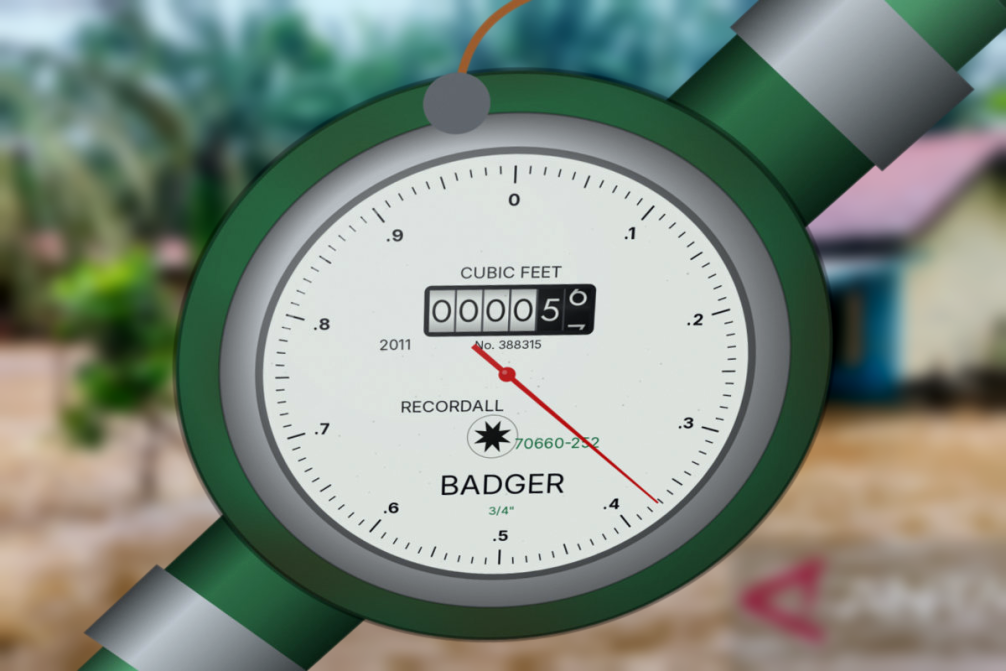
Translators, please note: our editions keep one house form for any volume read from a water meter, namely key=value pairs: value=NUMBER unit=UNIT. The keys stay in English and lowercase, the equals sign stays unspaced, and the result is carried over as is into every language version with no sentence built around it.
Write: value=56.37 unit=ft³
